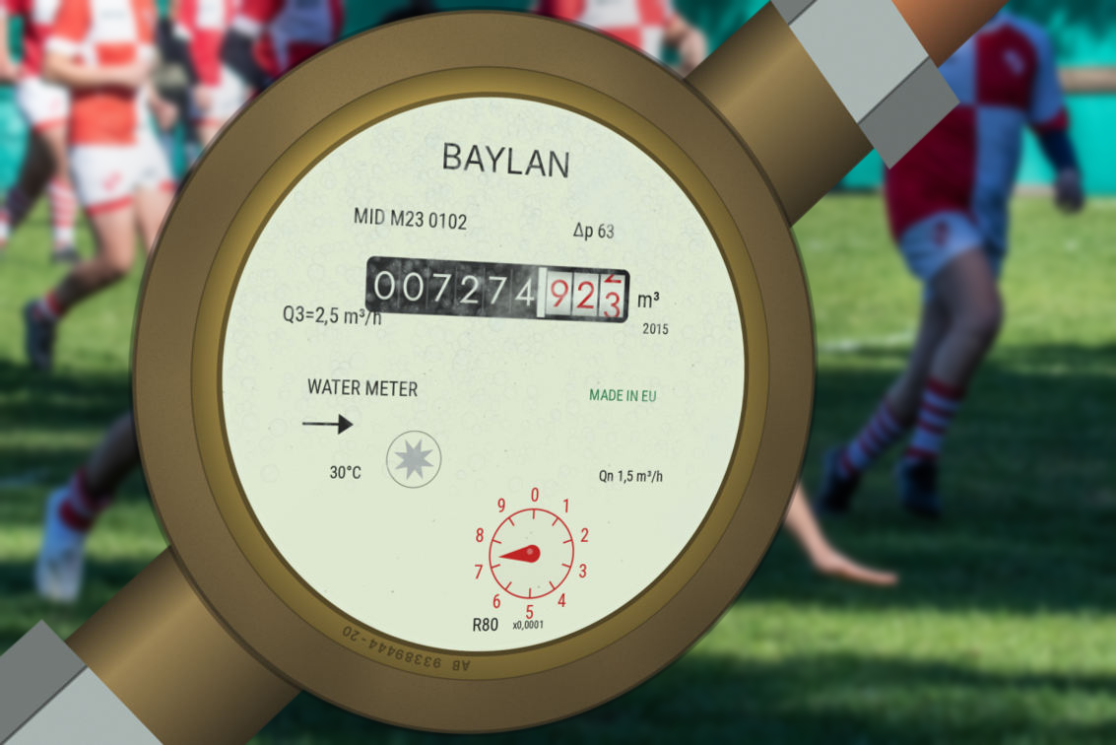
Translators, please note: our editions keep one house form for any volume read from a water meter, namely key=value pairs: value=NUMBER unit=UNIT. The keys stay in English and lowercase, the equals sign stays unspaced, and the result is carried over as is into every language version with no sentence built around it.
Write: value=7274.9227 unit=m³
